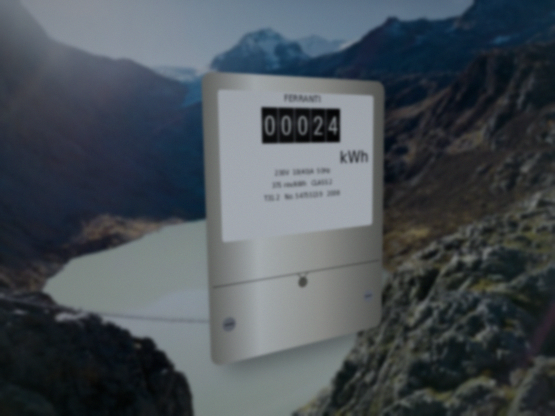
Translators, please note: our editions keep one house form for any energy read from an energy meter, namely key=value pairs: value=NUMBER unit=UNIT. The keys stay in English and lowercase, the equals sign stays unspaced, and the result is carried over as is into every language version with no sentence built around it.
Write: value=24 unit=kWh
